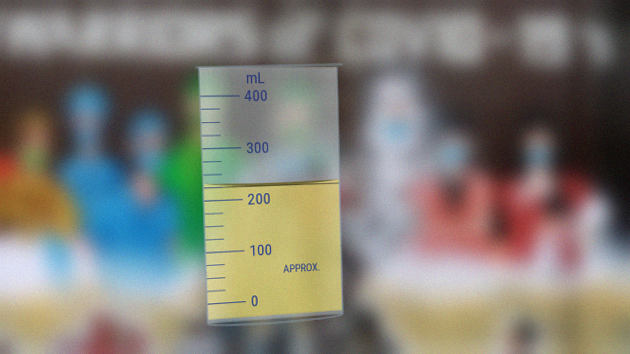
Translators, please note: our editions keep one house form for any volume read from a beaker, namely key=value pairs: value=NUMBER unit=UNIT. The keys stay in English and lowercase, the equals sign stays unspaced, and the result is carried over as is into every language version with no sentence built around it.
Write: value=225 unit=mL
